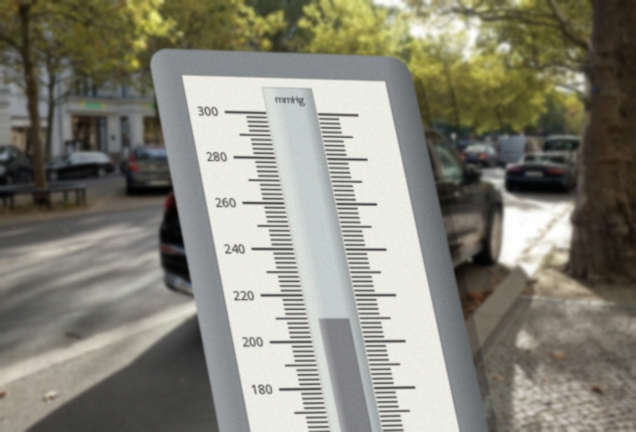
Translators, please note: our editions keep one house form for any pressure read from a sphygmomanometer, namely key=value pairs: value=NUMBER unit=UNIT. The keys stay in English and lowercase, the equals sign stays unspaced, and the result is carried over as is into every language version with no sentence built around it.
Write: value=210 unit=mmHg
